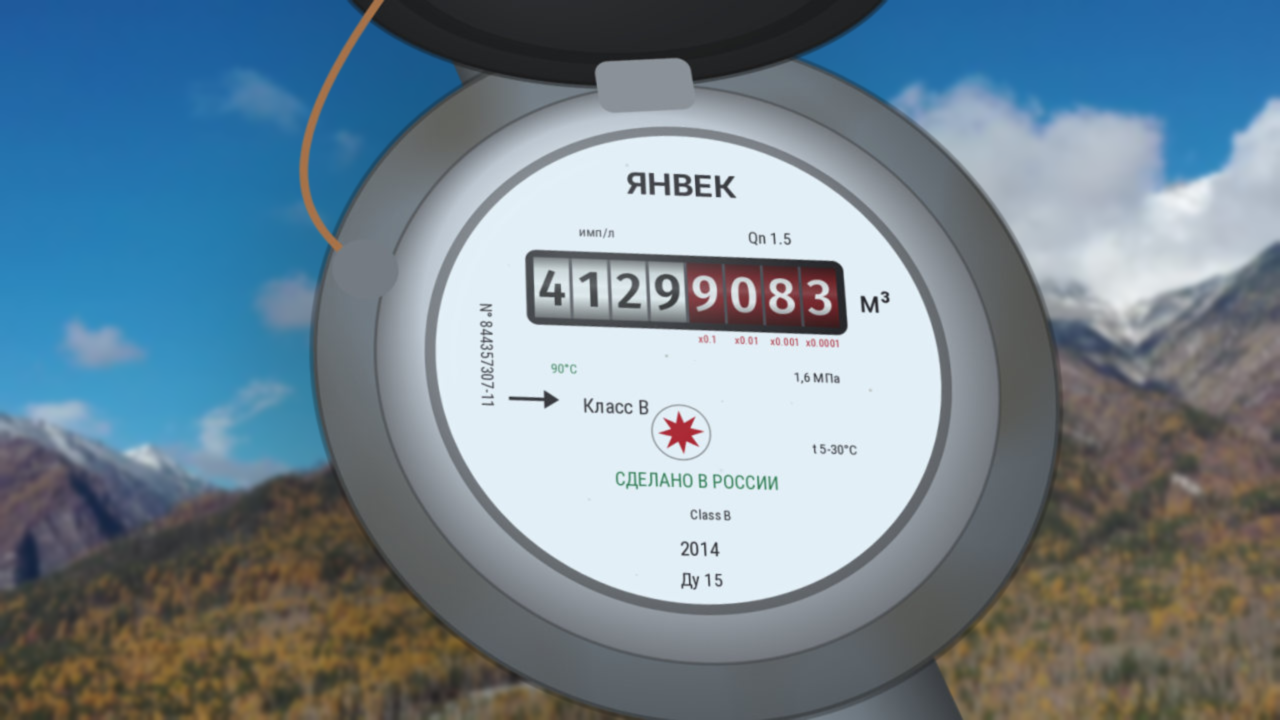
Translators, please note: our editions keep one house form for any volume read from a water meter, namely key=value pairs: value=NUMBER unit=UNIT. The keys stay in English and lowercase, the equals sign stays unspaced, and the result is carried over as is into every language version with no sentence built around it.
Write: value=4129.9083 unit=m³
